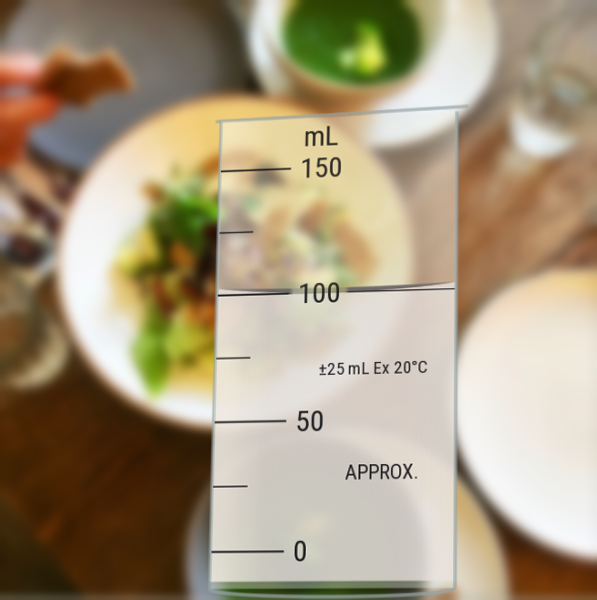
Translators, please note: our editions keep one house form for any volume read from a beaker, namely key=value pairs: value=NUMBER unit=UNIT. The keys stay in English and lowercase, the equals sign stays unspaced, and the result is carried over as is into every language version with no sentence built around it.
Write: value=100 unit=mL
